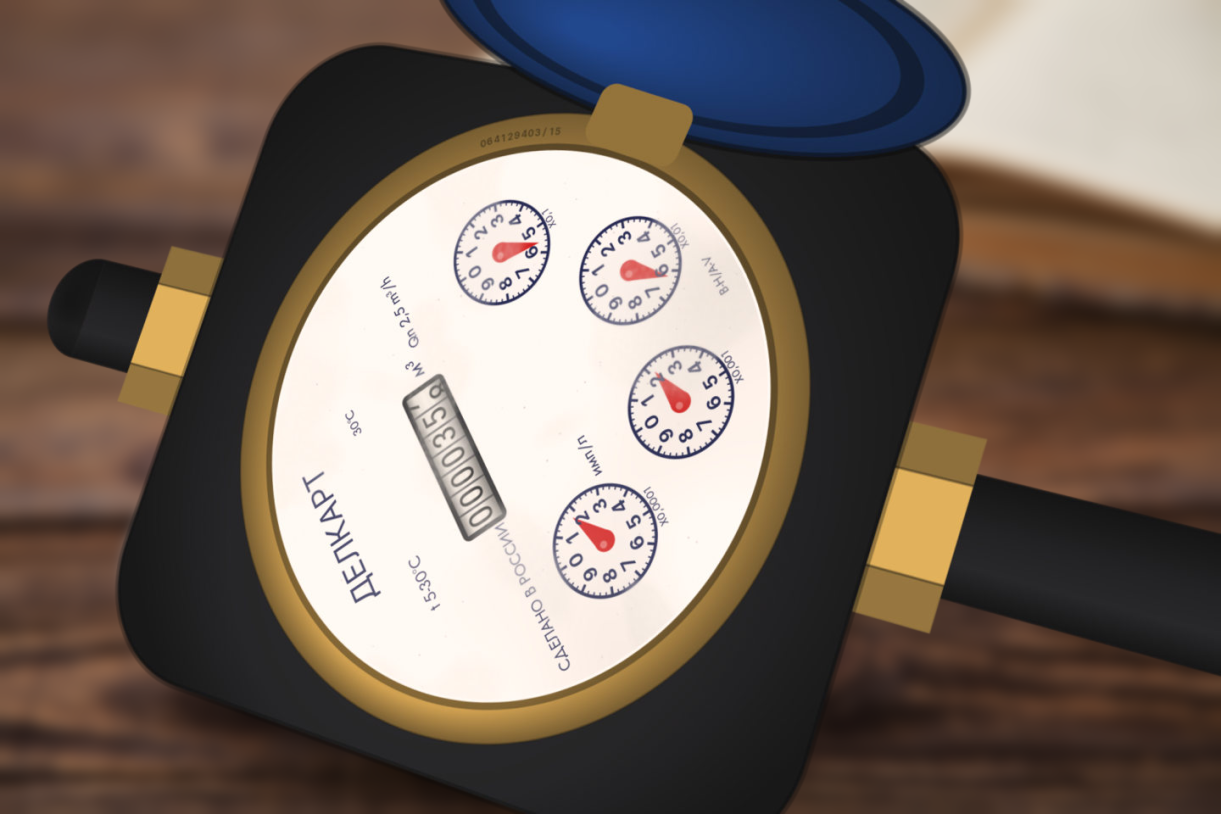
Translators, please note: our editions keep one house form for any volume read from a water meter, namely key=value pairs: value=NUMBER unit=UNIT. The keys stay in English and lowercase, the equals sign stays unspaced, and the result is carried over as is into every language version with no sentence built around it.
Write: value=357.5621 unit=m³
